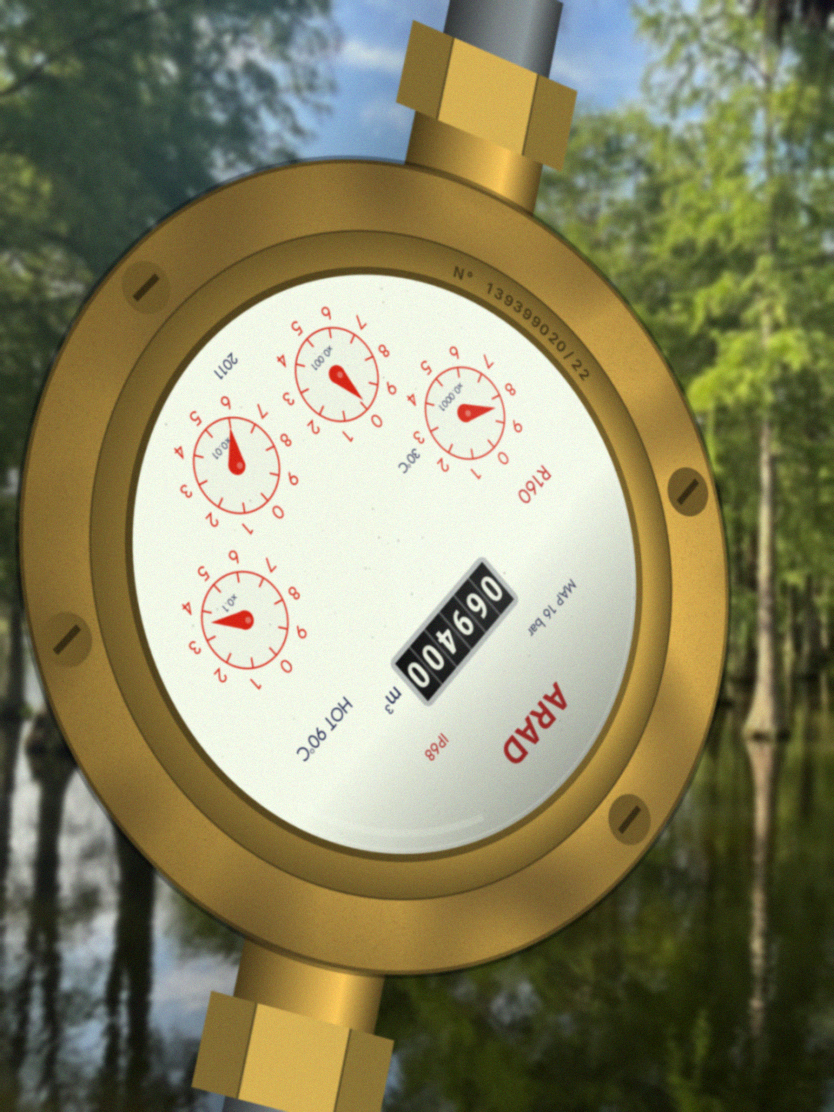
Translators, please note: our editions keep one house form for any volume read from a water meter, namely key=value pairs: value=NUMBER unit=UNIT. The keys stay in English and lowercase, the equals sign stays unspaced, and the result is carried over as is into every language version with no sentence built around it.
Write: value=69400.3598 unit=m³
